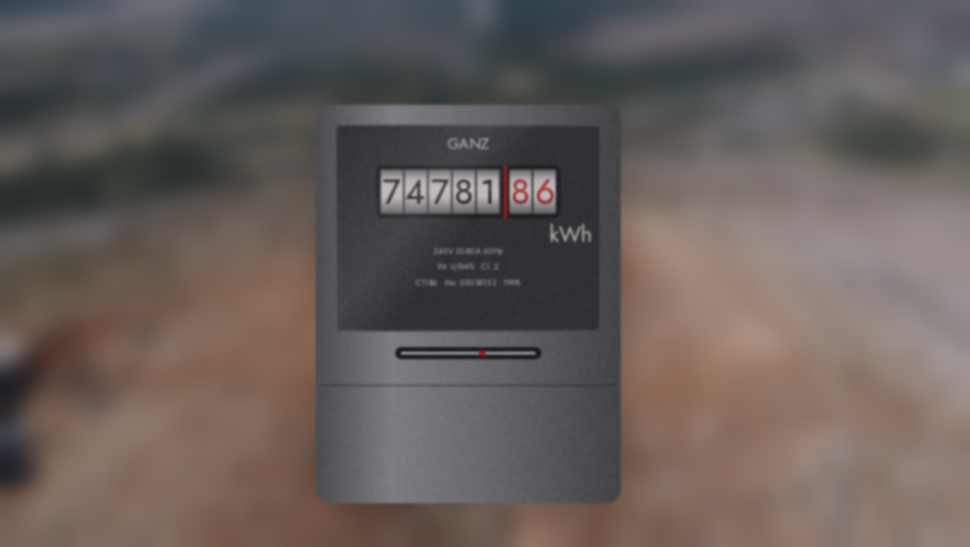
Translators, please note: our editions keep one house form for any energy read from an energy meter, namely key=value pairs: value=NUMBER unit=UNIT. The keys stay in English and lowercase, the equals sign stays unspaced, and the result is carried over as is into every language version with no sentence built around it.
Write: value=74781.86 unit=kWh
